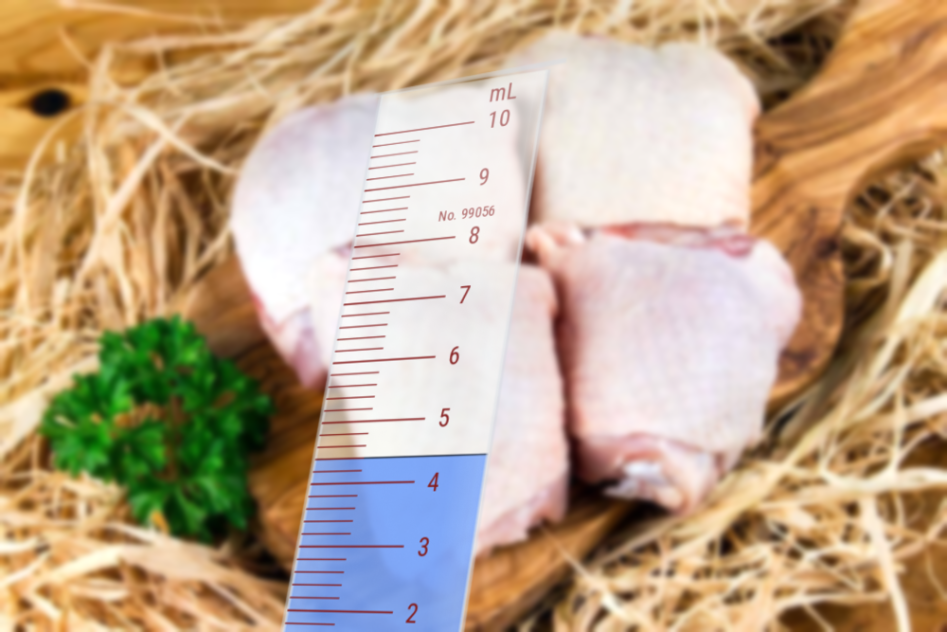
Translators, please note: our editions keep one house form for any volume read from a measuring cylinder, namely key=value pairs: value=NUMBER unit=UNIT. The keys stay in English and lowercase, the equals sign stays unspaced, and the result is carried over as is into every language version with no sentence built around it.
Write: value=4.4 unit=mL
